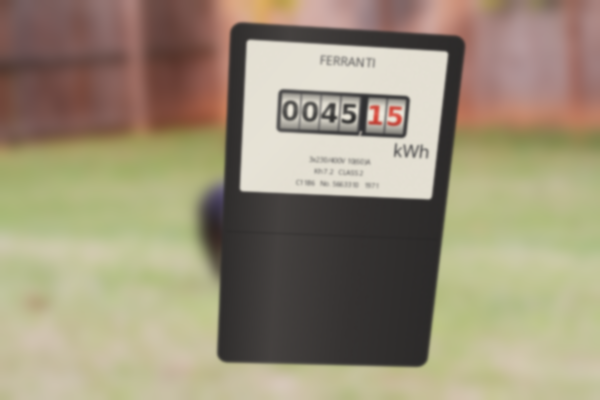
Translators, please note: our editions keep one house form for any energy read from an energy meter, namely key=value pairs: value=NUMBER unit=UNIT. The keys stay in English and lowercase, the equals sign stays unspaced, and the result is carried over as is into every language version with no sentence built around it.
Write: value=45.15 unit=kWh
